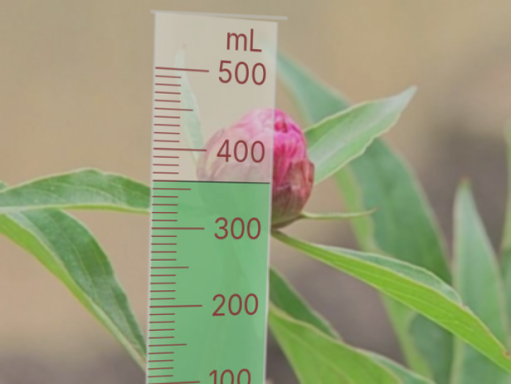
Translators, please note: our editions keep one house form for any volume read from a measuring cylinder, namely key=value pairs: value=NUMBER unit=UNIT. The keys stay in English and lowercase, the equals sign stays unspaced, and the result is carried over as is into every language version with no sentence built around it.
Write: value=360 unit=mL
